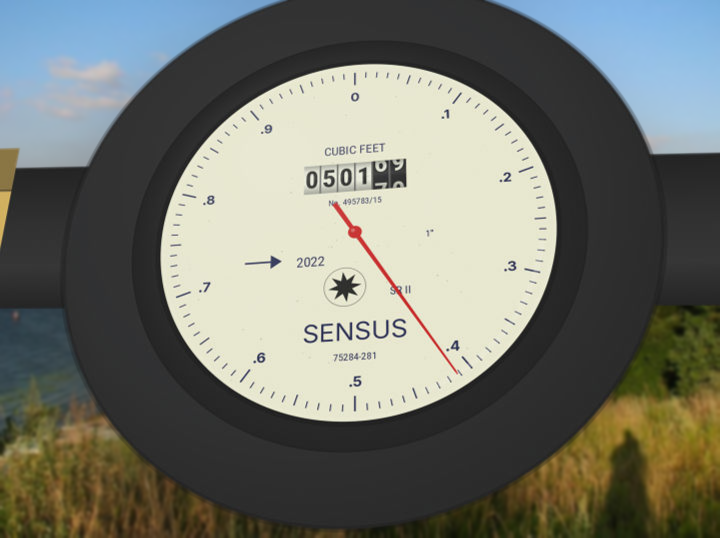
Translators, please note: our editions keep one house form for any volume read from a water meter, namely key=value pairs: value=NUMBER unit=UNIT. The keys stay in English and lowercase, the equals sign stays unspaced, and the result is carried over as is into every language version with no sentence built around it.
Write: value=50169.41 unit=ft³
